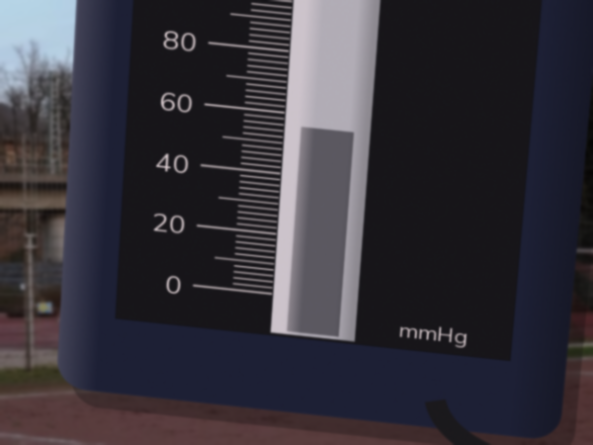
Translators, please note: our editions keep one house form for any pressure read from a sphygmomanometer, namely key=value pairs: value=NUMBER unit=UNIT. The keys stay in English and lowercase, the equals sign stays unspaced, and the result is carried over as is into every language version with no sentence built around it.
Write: value=56 unit=mmHg
